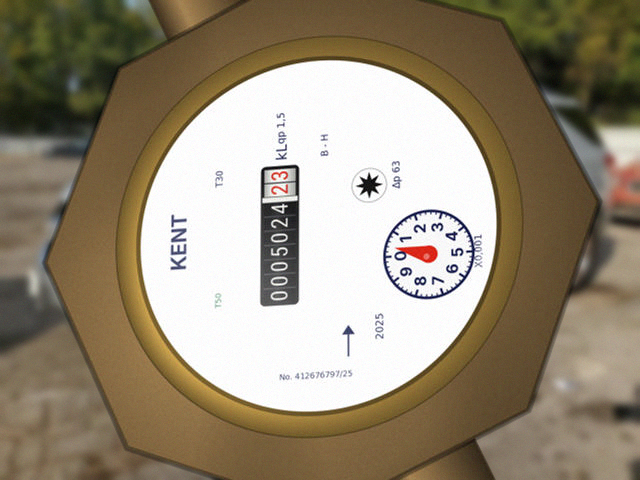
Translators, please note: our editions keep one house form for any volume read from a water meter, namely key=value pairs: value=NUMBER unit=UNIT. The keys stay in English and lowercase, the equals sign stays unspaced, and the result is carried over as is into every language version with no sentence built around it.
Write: value=5024.230 unit=kL
